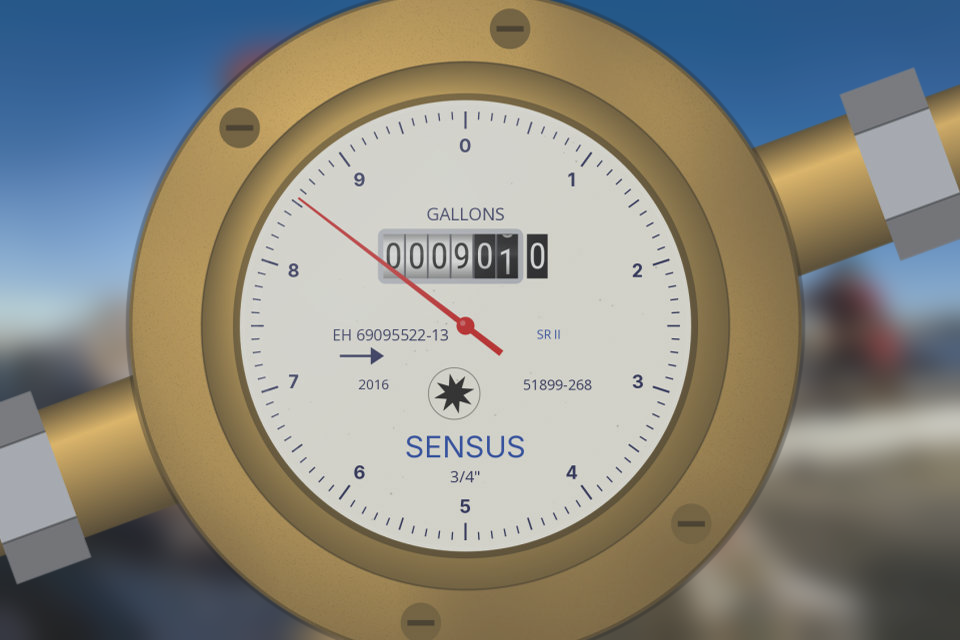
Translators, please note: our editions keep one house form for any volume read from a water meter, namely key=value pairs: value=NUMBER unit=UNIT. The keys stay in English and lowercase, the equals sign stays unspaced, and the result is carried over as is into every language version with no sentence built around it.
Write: value=9008.5 unit=gal
